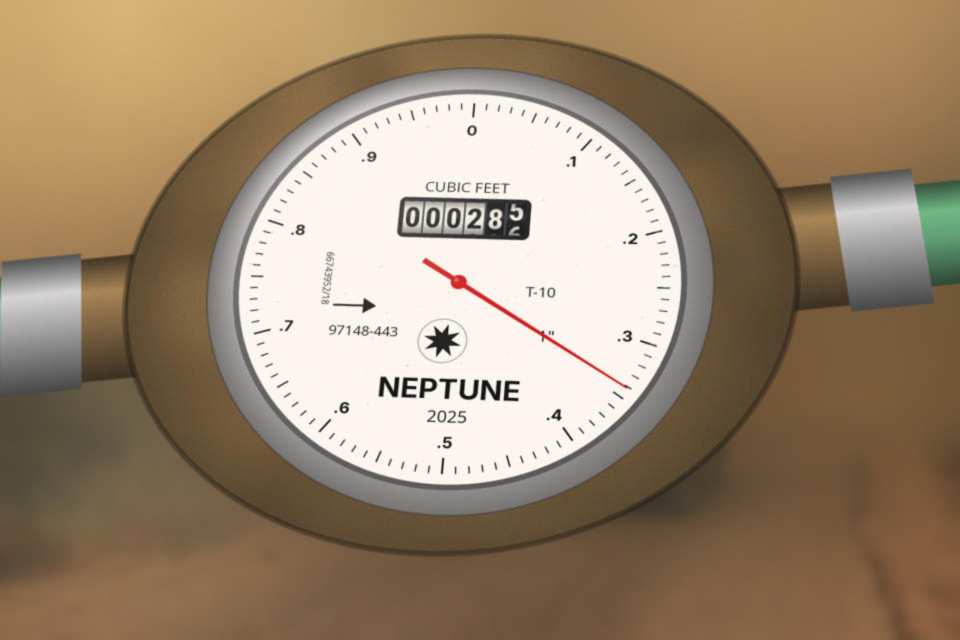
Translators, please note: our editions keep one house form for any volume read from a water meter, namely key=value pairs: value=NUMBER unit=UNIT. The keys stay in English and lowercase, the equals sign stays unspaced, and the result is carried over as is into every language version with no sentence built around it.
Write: value=285.34 unit=ft³
